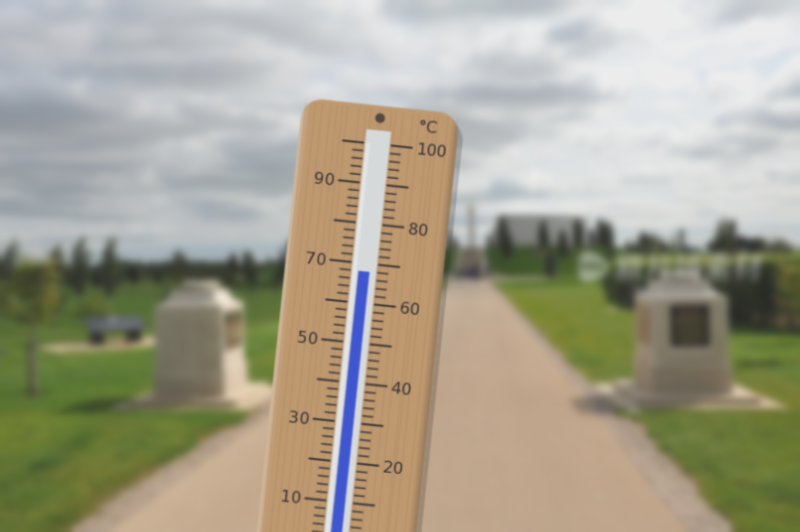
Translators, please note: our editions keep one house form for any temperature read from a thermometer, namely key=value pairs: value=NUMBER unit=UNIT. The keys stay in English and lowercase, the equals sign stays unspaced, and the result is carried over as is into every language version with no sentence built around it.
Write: value=68 unit=°C
